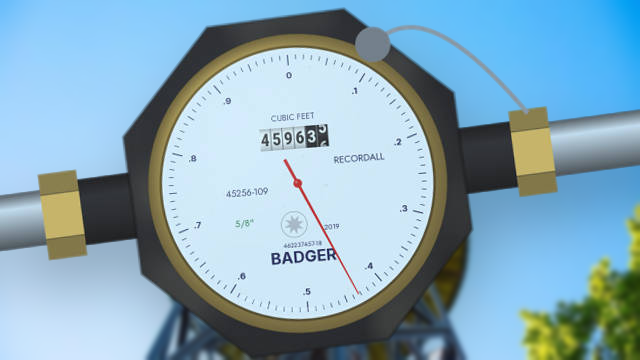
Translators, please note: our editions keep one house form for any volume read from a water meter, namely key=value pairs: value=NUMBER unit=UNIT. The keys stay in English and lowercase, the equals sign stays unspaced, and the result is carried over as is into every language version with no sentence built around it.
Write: value=459635.43 unit=ft³
